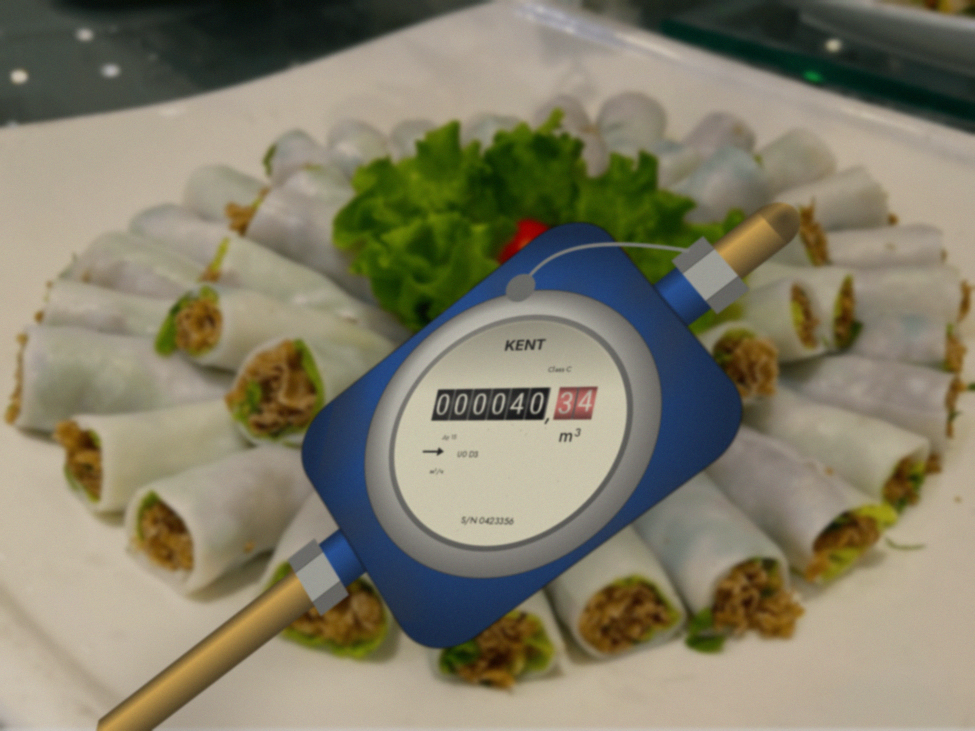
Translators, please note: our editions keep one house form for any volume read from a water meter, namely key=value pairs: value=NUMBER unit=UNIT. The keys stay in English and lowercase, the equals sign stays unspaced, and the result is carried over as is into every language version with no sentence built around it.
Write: value=40.34 unit=m³
